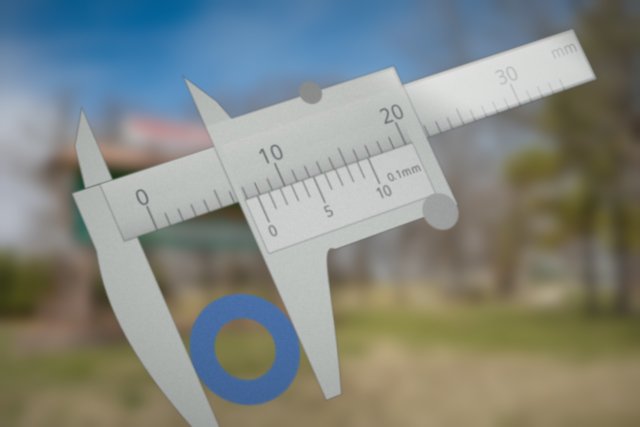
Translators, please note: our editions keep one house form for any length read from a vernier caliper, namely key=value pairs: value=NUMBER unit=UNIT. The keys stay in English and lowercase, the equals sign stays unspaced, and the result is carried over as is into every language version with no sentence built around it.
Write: value=7.8 unit=mm
